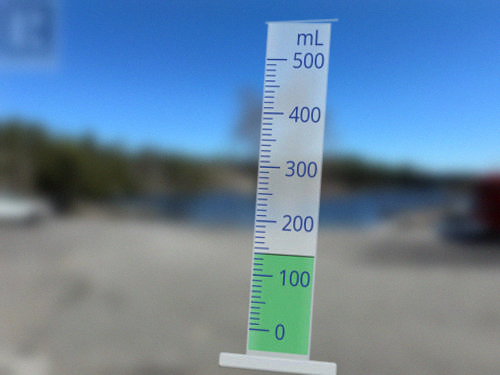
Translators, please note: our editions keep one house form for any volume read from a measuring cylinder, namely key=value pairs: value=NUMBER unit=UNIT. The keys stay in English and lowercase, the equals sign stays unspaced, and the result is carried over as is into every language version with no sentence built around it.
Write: value=140 unit=mL
